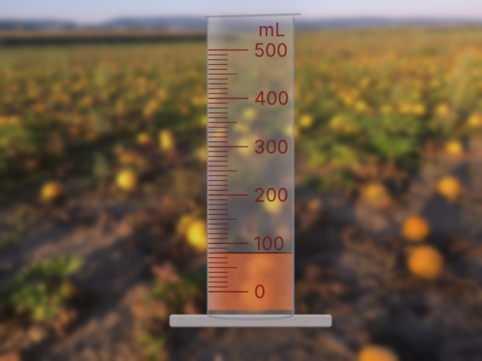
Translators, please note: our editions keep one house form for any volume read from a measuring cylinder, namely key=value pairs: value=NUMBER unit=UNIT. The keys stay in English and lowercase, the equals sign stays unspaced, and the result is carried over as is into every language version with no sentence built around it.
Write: value=80 unit=mL
